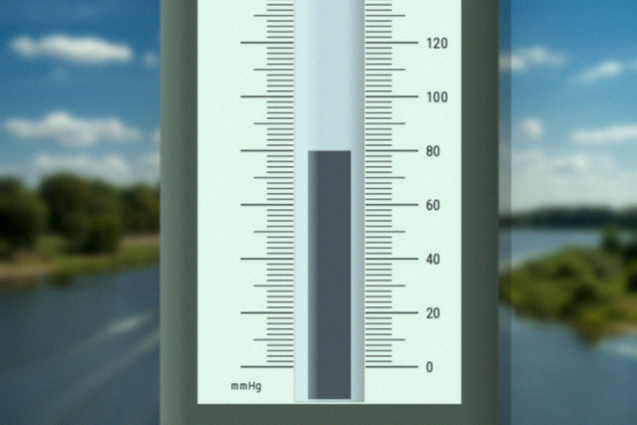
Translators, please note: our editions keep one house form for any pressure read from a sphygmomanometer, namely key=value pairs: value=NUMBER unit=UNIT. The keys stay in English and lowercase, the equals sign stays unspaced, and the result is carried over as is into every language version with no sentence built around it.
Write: value=80 unit=mmHg
